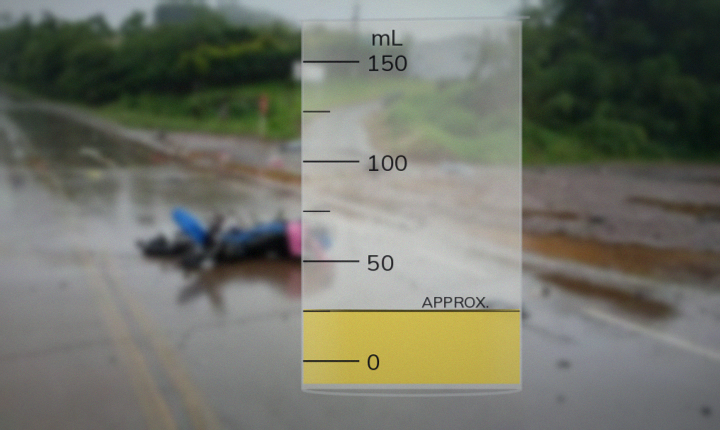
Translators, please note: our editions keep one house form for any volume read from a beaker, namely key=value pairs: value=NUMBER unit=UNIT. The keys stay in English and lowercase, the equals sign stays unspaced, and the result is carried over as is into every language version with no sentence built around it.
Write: value=25 unit=mL
